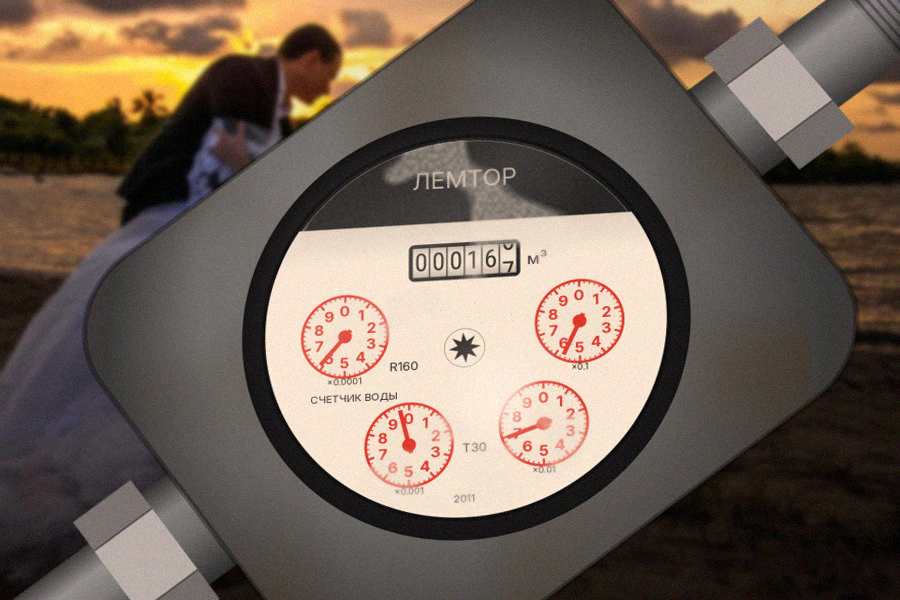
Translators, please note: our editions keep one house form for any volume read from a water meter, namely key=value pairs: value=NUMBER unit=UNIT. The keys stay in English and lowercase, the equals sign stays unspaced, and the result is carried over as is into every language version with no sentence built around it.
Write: value=166.5696 unit=m³
